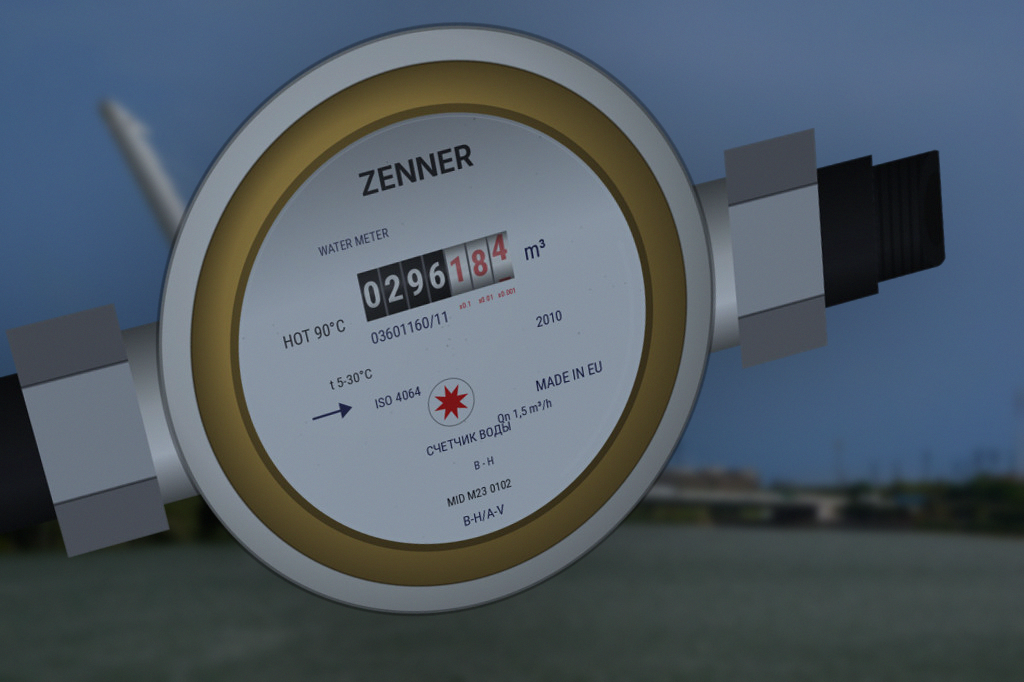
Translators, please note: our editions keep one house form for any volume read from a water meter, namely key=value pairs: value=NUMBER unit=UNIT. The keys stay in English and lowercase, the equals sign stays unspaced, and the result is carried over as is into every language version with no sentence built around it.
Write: value=296.184 unit=m³
